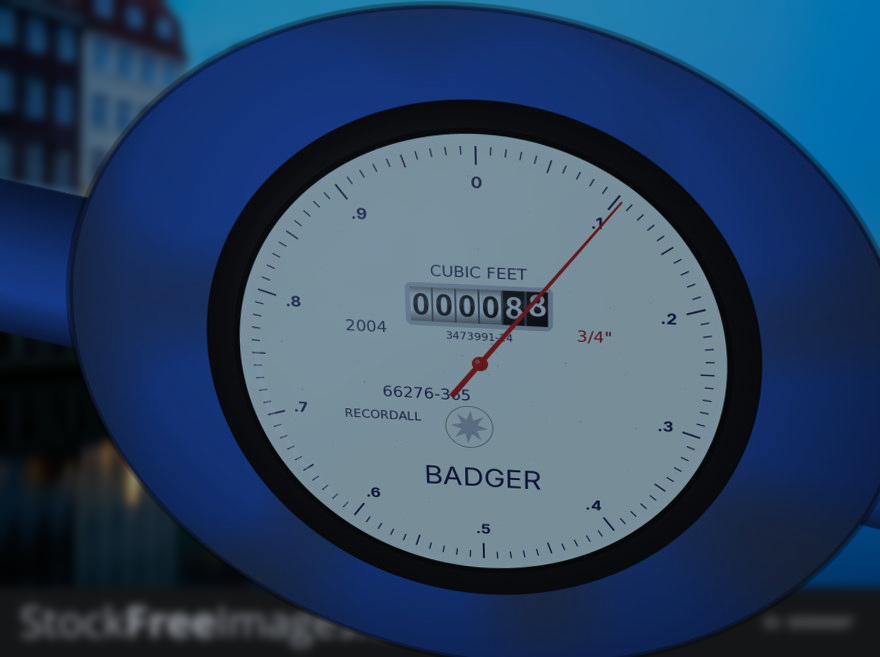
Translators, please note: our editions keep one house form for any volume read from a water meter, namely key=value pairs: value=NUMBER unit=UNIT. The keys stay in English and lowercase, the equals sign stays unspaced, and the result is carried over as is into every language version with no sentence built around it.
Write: value=88.10 unit=ft³
